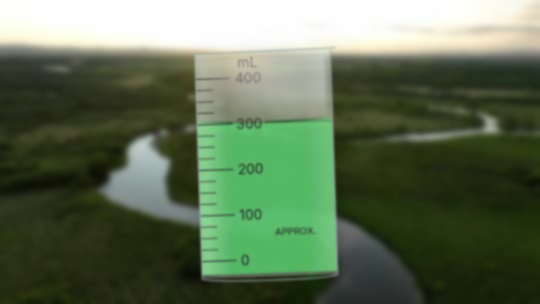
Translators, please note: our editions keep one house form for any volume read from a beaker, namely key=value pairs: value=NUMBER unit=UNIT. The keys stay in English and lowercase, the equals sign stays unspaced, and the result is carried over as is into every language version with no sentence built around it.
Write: value=300 unit=mL
